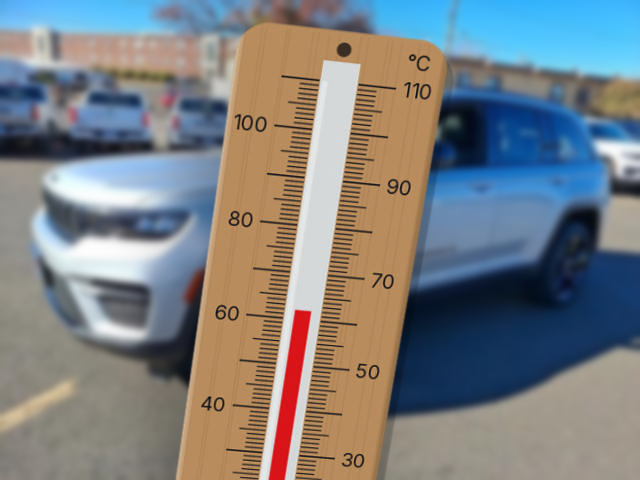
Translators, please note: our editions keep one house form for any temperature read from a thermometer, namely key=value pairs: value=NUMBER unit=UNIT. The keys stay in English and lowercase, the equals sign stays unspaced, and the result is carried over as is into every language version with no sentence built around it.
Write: value=62 unit=°C
